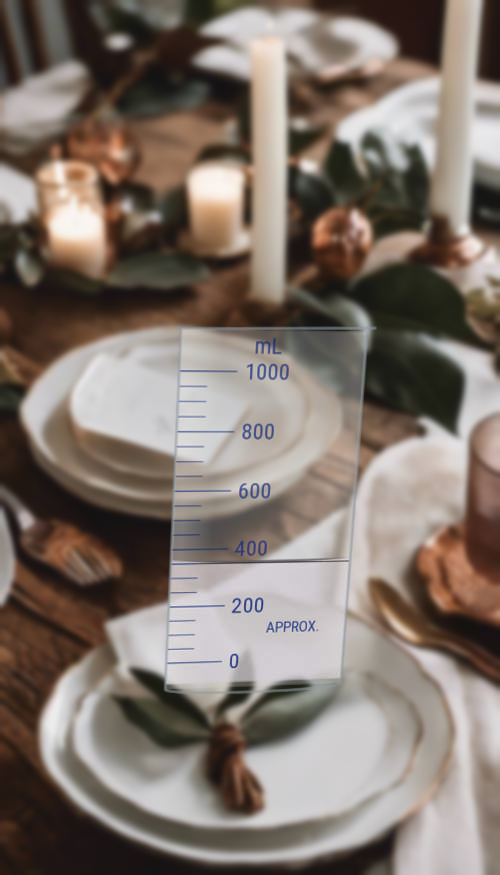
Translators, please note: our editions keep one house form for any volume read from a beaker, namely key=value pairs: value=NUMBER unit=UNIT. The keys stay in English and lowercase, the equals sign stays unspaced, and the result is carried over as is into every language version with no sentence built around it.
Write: value=350 unit=mL
